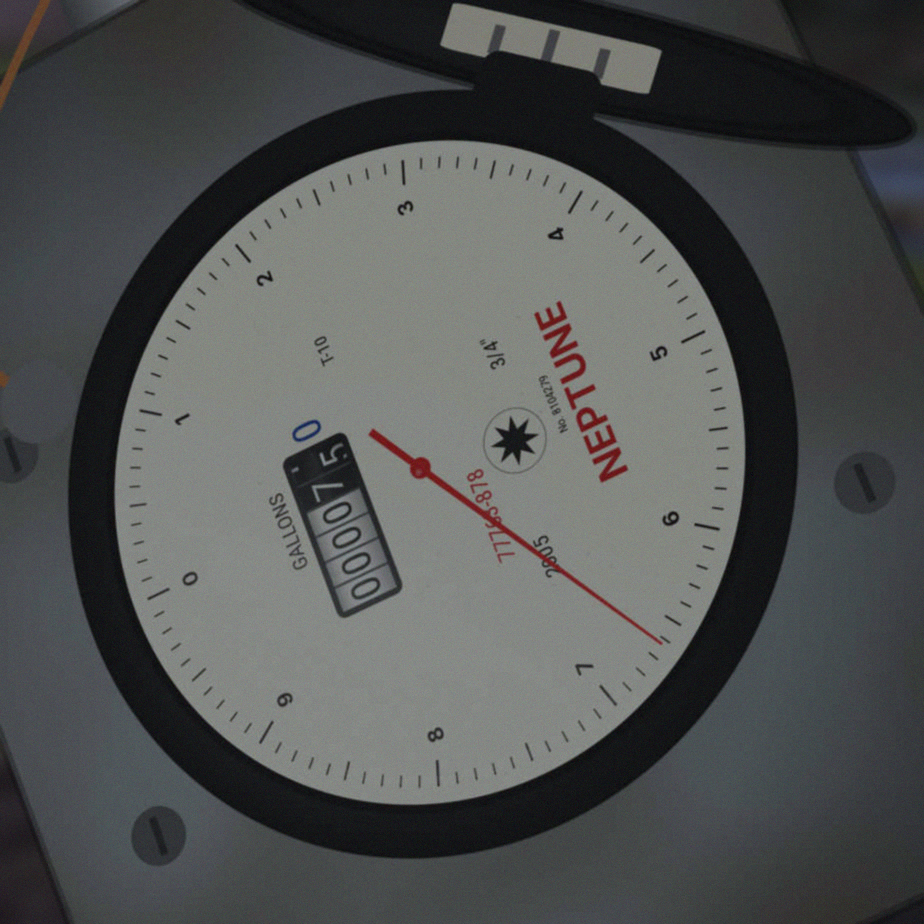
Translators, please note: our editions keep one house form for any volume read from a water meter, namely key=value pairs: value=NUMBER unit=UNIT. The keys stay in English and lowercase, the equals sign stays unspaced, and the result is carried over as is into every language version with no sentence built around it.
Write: value=746.6 unit=gal
